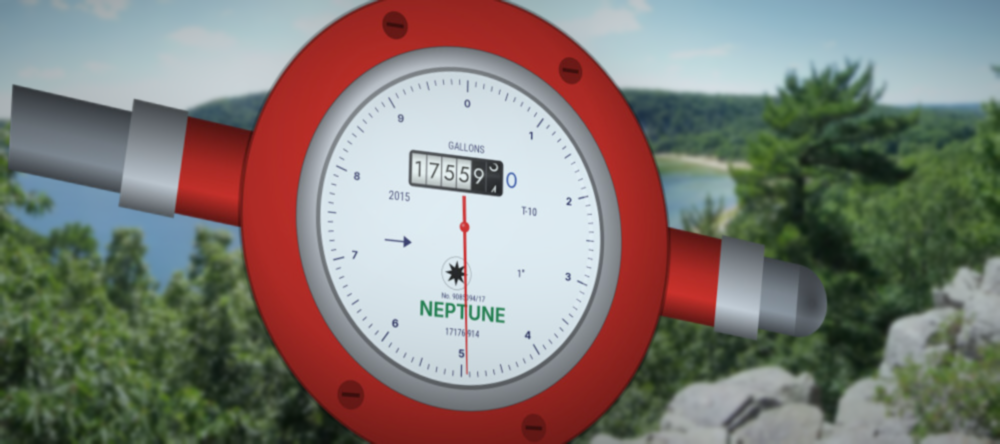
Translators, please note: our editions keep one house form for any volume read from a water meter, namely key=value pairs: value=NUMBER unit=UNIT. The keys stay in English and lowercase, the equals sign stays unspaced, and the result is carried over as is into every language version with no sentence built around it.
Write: value=1755934.9 unit=gal
